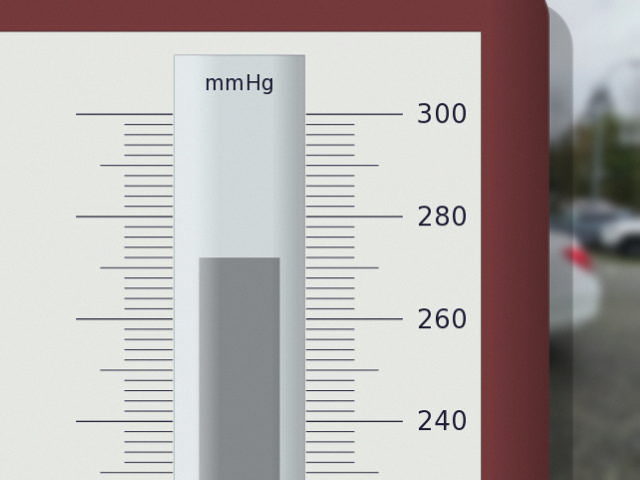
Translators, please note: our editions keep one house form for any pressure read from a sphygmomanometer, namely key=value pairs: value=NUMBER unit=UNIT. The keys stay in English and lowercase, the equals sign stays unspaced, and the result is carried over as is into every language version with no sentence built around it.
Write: value=272 unit=mmHg
